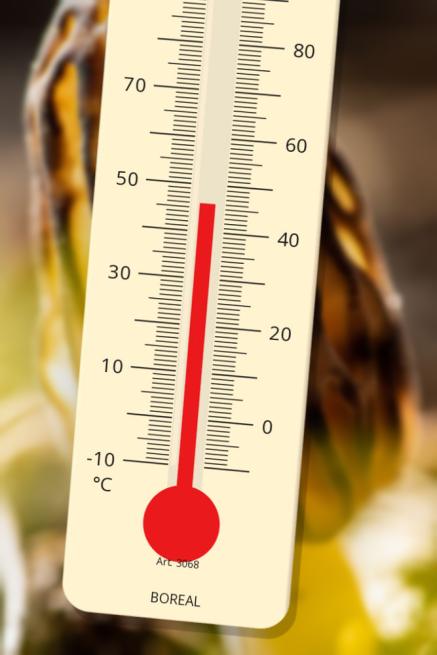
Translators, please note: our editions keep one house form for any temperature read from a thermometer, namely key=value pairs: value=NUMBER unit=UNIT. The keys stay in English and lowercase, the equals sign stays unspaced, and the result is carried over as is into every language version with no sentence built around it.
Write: value=46 unit=°C
